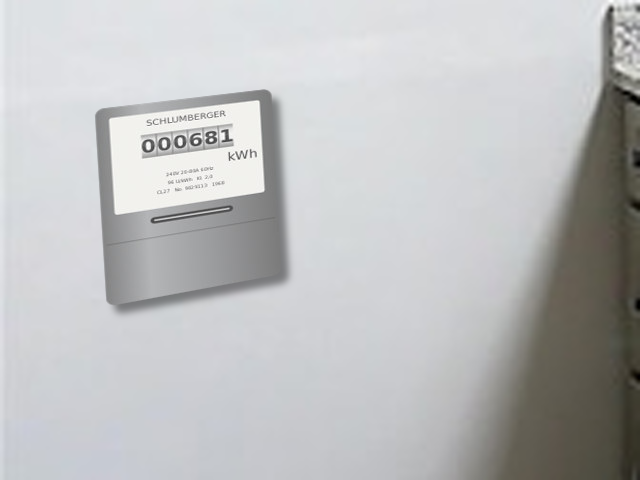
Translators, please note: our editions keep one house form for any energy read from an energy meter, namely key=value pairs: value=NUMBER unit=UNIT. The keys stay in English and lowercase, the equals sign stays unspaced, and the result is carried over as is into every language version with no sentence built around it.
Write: value=681 unit=kWh
